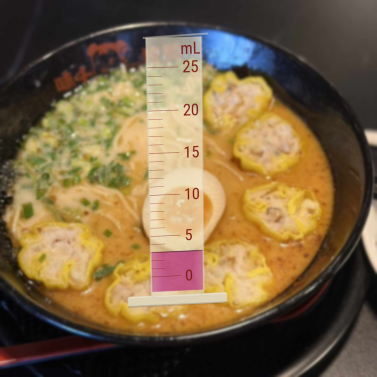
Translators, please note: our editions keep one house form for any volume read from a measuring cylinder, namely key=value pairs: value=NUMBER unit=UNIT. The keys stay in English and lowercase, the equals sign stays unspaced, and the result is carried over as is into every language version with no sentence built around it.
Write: value=3 unit=mL
